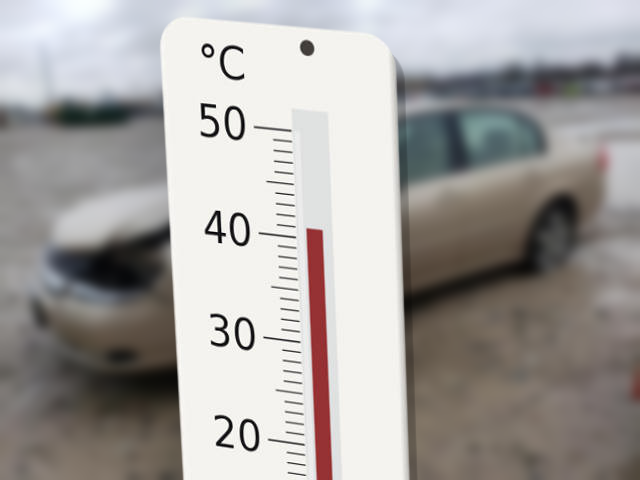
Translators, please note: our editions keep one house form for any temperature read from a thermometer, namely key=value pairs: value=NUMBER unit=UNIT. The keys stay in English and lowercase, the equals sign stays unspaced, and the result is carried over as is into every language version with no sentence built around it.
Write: value=41 unit=°C
